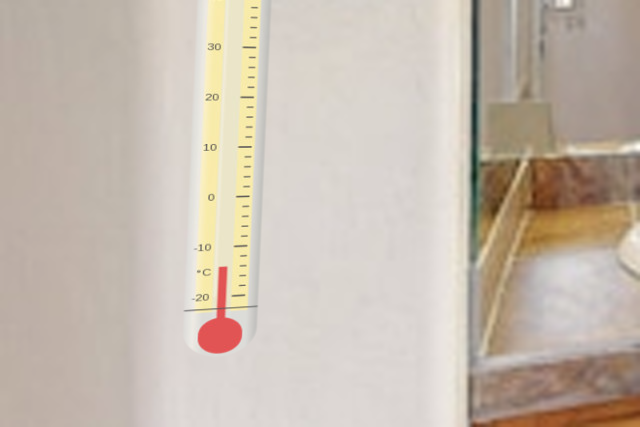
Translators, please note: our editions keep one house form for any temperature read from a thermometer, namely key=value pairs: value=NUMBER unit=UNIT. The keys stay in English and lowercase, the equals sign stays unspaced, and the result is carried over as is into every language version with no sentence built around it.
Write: value=-14 unit=°C
